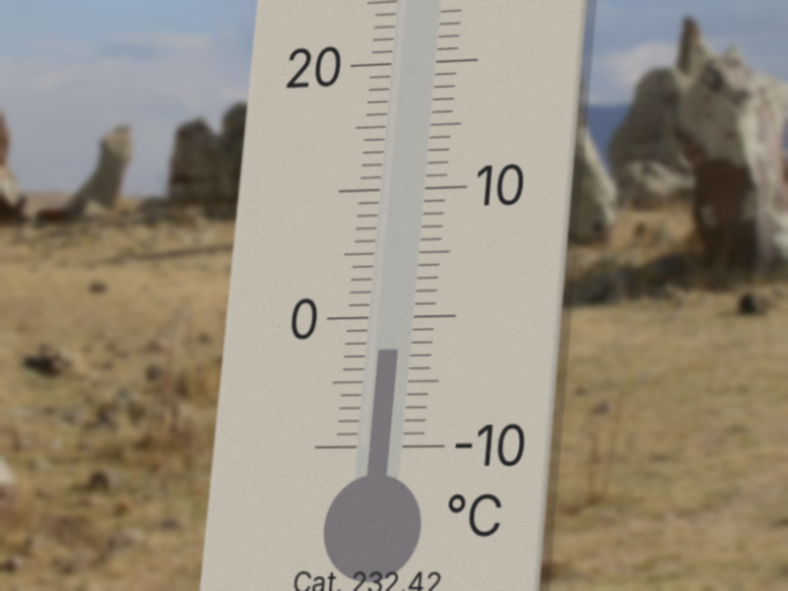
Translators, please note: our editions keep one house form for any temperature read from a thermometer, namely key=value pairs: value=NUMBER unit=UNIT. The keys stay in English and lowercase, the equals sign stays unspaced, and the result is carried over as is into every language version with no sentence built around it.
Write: value=-2.5 unit=°C
